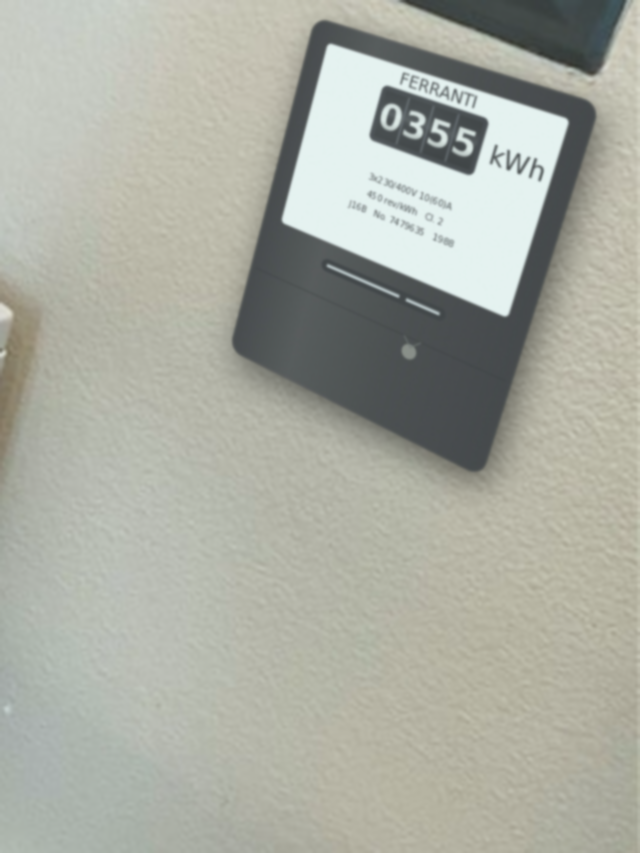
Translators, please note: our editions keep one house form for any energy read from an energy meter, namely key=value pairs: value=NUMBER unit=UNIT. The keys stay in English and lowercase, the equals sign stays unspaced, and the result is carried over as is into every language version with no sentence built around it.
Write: value=355 unit=kWh
